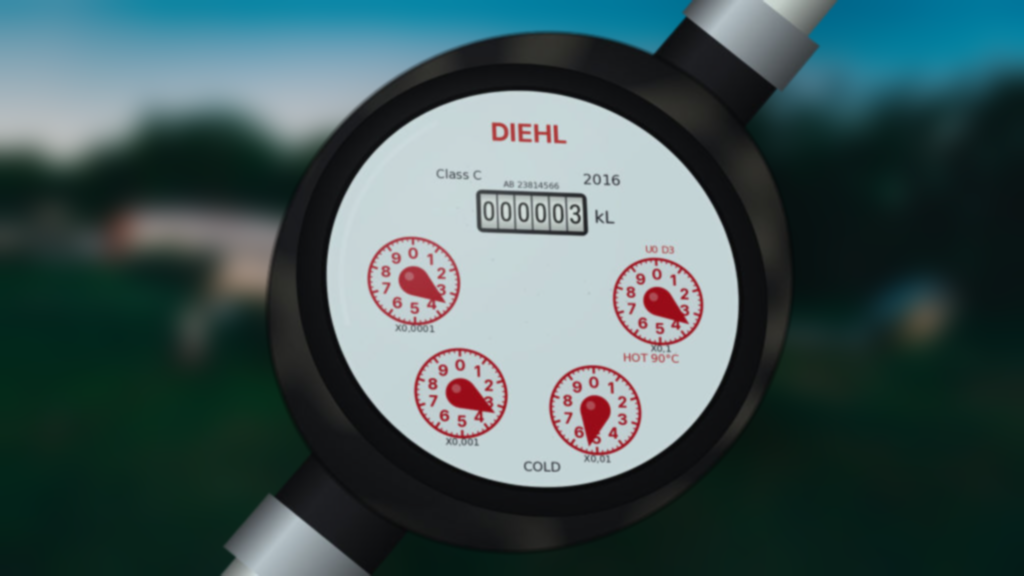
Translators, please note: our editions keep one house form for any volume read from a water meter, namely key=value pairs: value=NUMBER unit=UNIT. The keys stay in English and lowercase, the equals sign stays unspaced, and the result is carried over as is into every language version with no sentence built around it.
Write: value=3.3533 unit=kL
